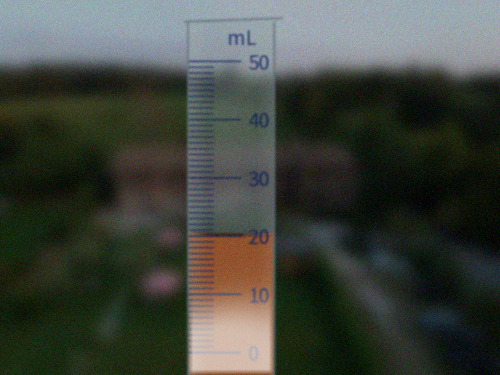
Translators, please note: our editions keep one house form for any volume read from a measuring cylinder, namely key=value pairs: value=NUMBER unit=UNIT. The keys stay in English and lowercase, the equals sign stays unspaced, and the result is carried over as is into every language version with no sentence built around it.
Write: value=20 unit=mL
